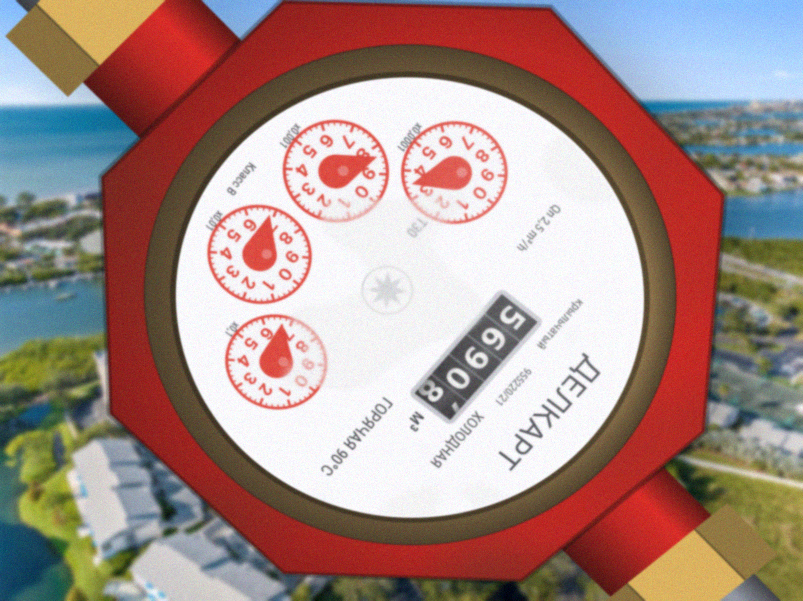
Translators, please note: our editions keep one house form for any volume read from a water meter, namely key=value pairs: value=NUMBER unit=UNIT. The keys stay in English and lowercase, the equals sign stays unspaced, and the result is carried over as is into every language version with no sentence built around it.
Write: value=56907.6683 unit=m³
